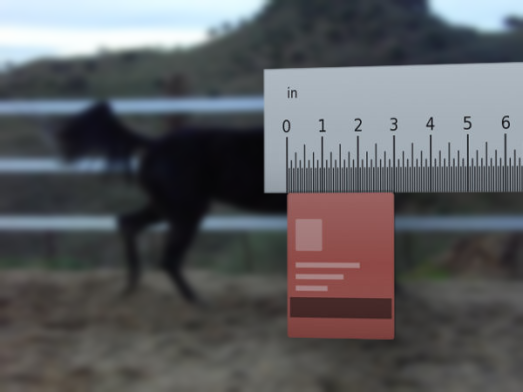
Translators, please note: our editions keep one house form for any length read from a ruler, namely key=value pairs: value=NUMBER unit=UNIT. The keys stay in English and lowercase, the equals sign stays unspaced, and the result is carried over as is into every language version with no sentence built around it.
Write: value=3 unit=in
